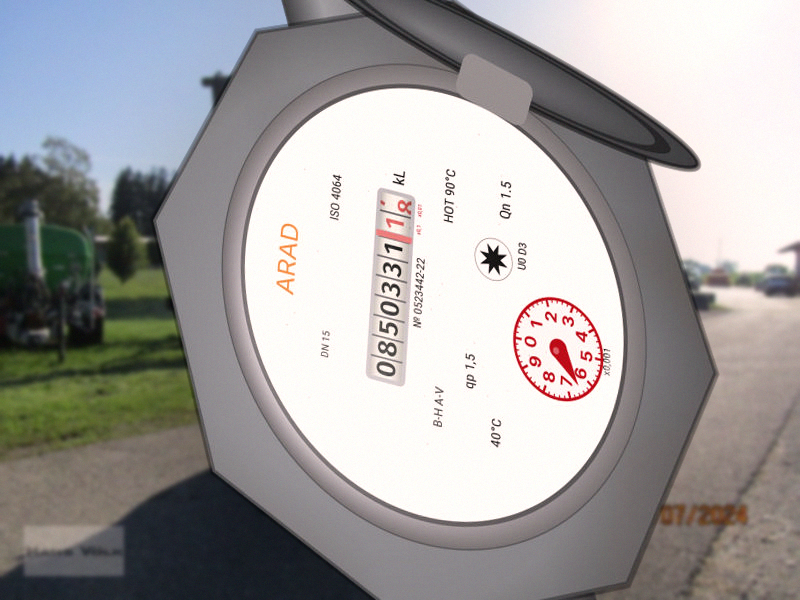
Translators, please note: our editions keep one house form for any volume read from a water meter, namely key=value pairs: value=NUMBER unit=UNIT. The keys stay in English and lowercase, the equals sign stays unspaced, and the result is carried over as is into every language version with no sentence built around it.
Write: value=850331.176 unit=kL
